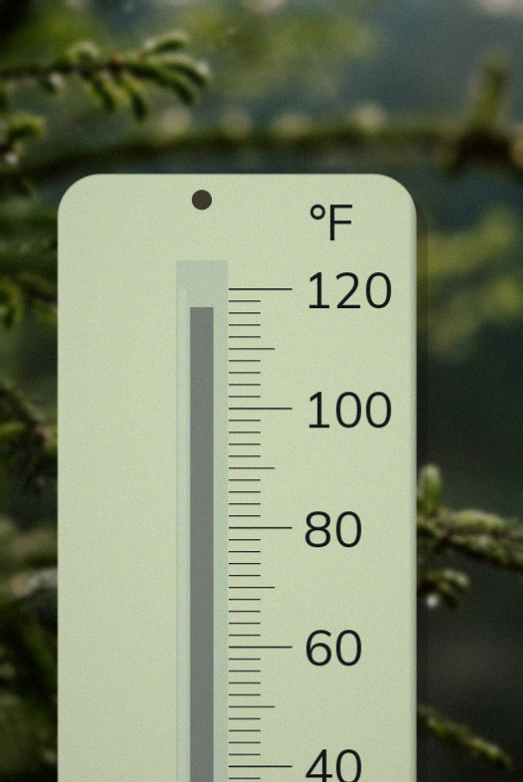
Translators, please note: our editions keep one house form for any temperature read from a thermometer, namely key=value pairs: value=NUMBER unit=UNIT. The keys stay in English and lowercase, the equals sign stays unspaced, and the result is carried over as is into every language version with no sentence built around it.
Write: value=117 unit=°F
